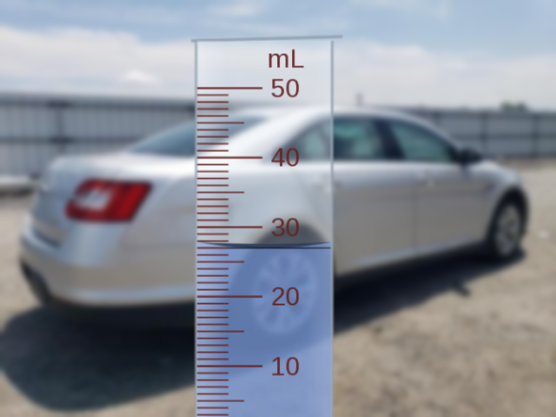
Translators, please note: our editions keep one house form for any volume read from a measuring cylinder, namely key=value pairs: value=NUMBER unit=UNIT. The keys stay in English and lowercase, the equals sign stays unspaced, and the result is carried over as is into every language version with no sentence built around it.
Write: value=27 unit=mL
